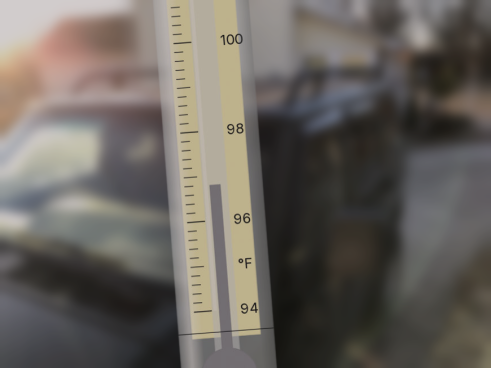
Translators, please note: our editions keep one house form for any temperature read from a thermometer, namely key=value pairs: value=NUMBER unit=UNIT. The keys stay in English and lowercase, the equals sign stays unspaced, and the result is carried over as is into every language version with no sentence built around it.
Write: value=96.8 unit=°F
